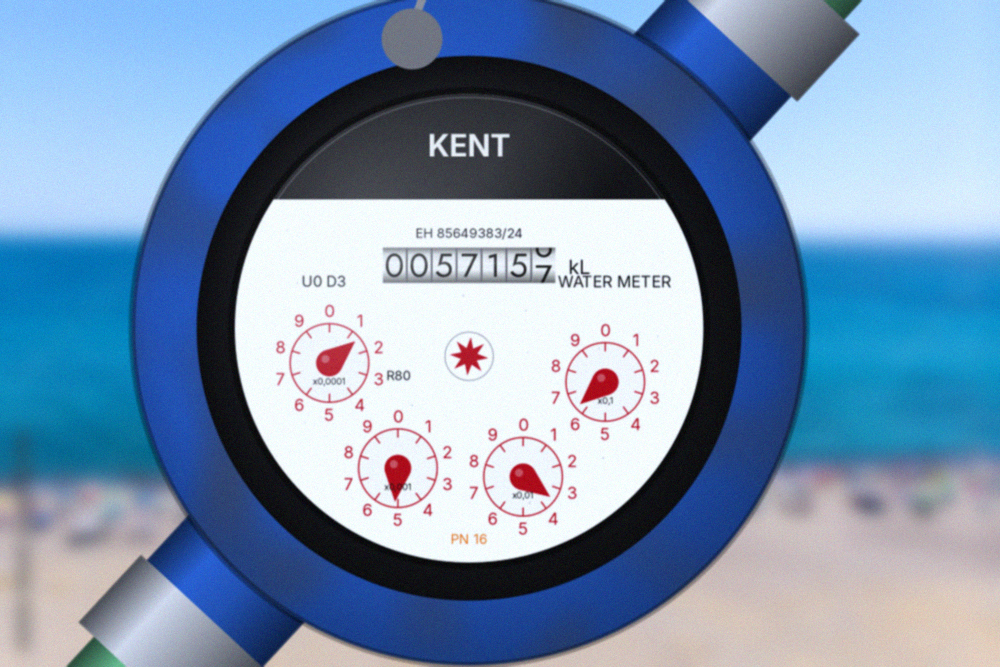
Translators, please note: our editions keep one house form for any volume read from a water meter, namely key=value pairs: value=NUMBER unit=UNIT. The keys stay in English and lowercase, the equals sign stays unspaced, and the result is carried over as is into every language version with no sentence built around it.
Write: value=57156.6351 unit=kL
